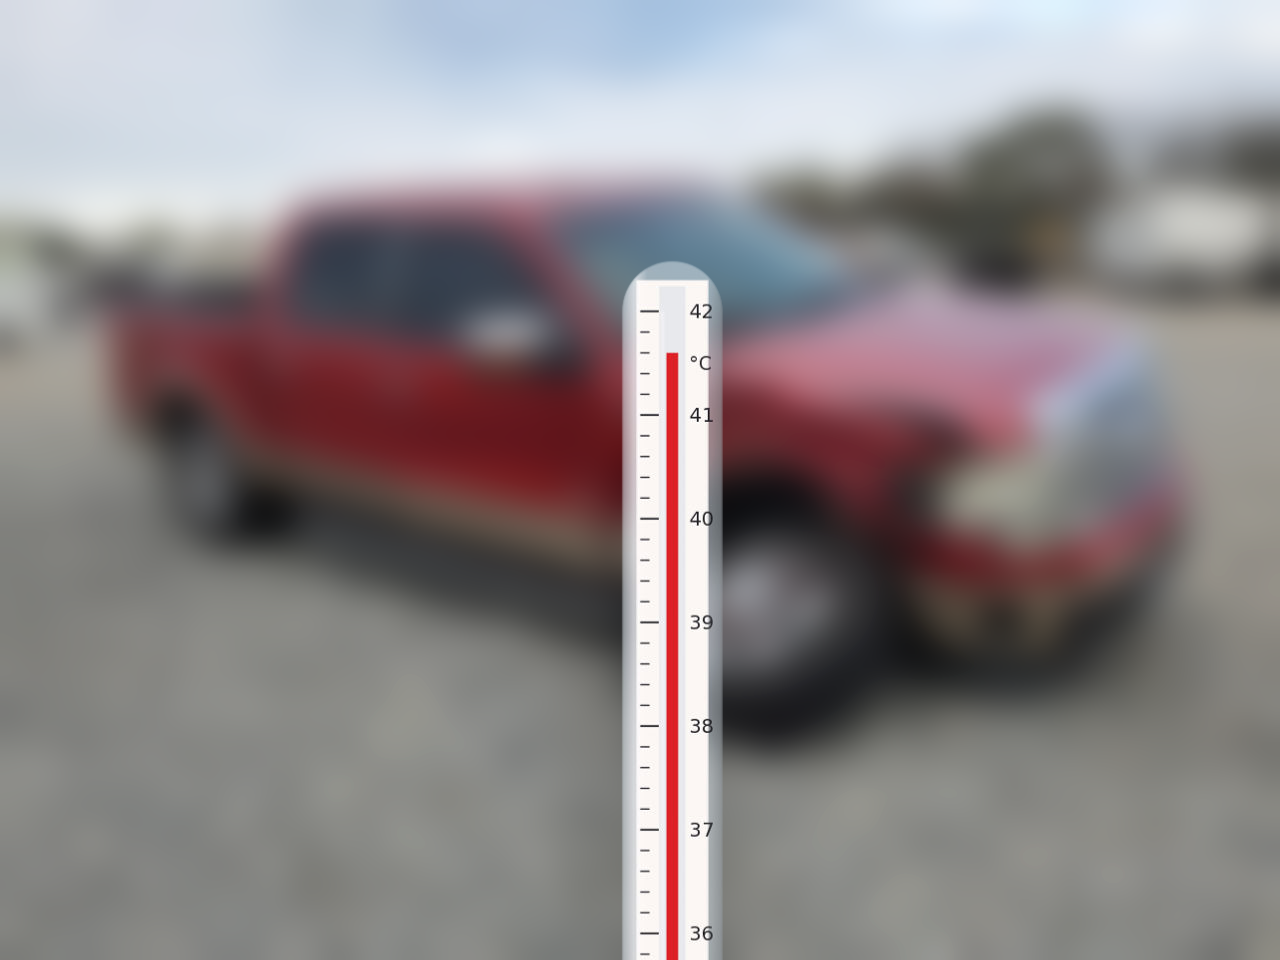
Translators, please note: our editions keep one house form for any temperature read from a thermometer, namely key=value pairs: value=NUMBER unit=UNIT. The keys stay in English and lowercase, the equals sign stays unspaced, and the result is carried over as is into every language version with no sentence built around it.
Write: value=41.6 unit=°C
